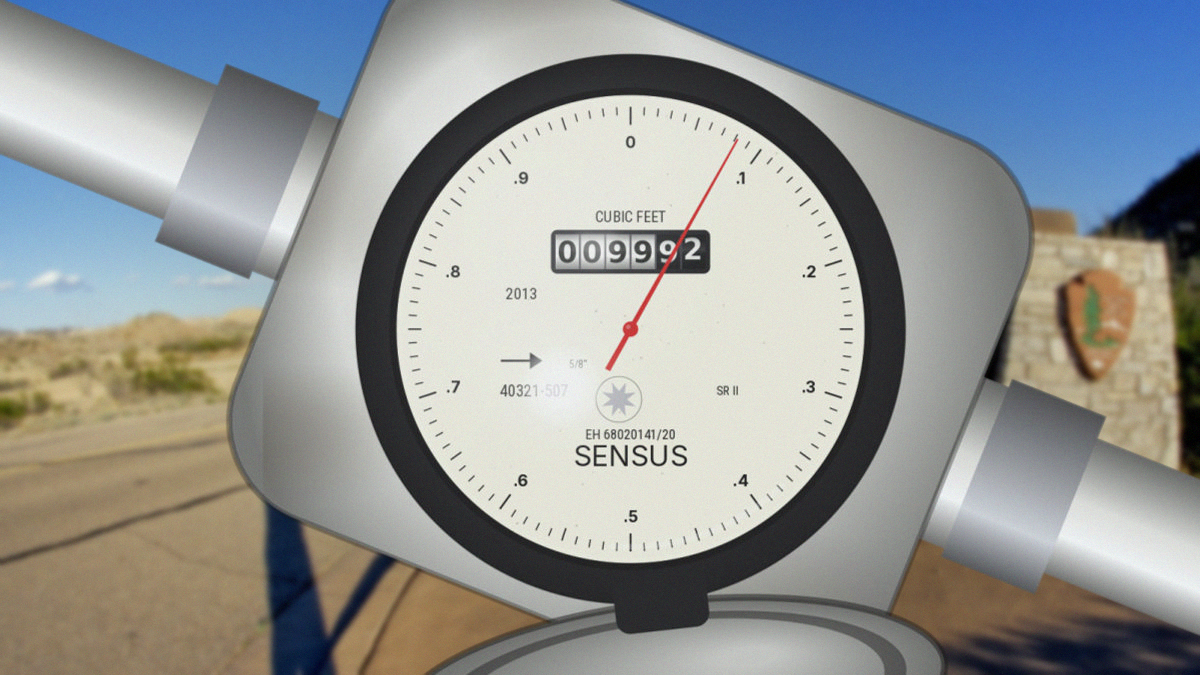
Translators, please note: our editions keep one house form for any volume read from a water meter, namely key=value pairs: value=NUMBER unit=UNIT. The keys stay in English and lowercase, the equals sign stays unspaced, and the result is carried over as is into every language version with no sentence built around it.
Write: value=9992.08 unit=ft³
